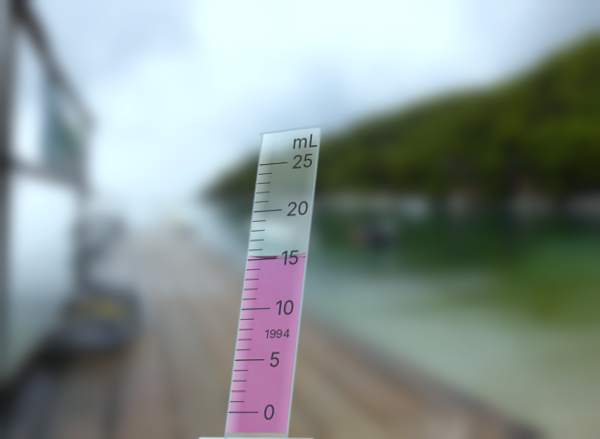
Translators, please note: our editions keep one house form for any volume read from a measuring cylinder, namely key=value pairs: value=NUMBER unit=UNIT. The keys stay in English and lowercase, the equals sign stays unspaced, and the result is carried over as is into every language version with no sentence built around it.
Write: value=15 unit=mL
